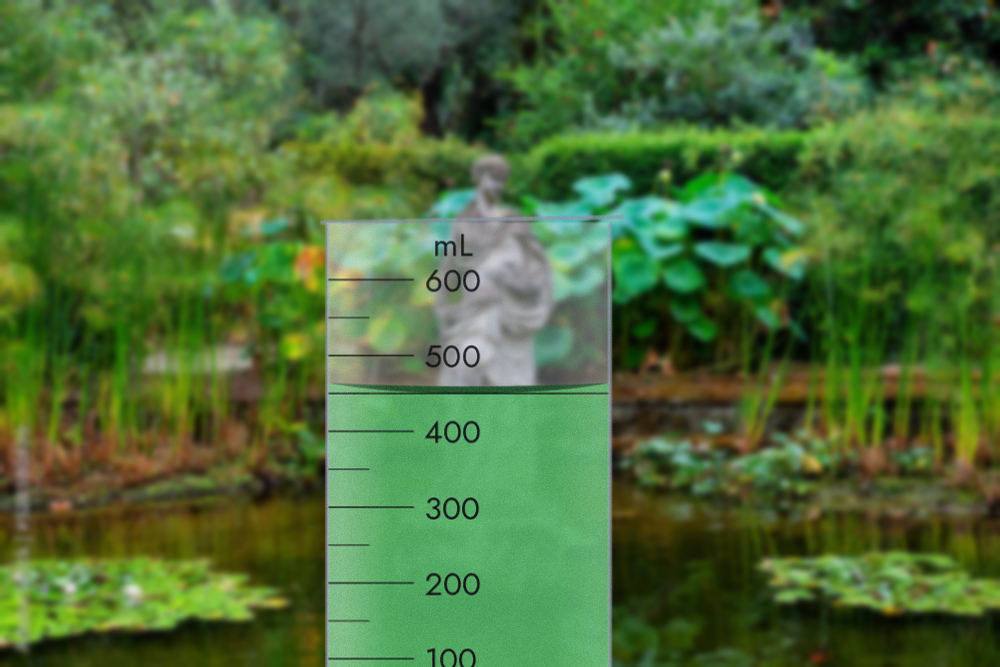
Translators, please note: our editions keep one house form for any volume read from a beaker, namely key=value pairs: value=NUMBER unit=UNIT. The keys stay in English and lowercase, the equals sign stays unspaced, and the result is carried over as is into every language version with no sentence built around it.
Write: value=450 unit=mL
